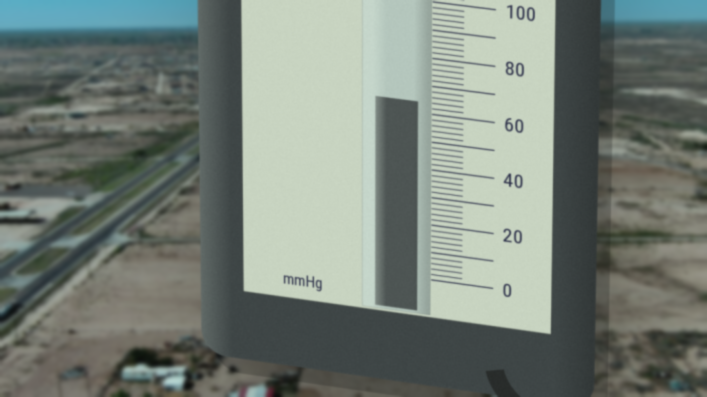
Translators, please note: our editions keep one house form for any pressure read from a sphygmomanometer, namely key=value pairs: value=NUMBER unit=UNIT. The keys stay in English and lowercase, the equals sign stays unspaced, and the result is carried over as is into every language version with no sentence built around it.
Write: value=64 unit=mmHg
